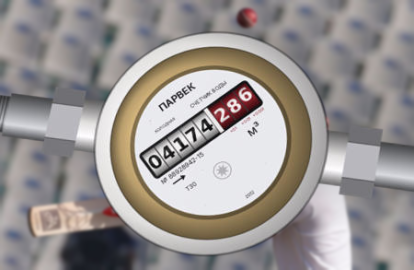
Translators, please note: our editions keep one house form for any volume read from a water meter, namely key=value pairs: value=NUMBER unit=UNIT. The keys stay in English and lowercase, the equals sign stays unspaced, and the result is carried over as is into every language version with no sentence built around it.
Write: value=4174.286 unit=m³
